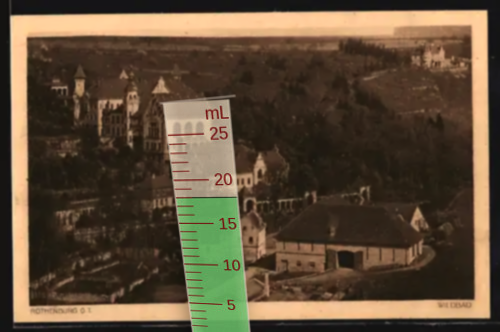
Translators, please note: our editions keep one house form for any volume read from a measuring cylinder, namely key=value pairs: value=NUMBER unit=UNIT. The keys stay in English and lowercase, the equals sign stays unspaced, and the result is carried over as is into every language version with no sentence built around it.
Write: value=18 unit=mL
